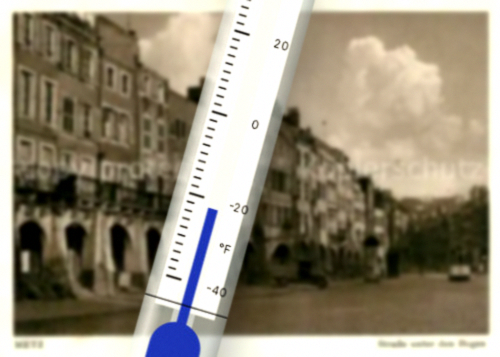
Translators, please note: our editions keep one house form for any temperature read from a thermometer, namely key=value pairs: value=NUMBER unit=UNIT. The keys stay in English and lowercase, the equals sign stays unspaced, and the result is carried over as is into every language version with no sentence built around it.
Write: value=-22 unit=°F
